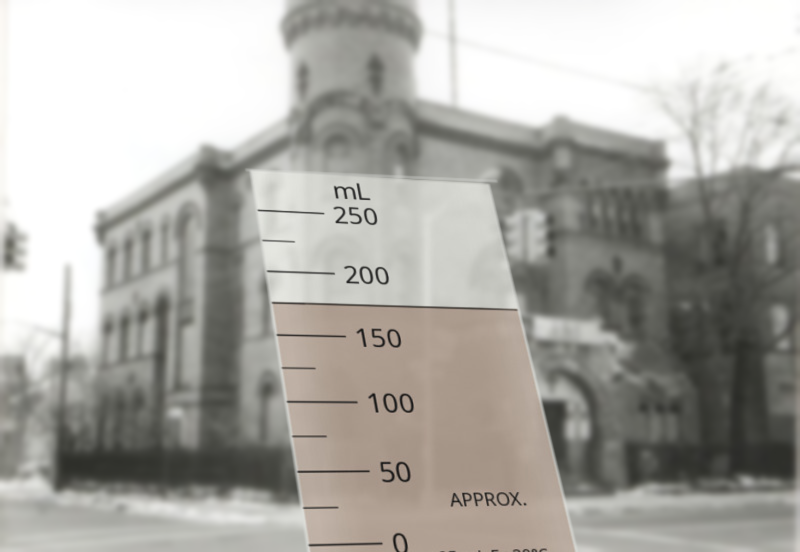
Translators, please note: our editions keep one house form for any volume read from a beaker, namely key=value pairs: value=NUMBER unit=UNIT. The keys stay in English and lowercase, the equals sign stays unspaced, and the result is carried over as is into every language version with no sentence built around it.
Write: value=175 unit=mL
